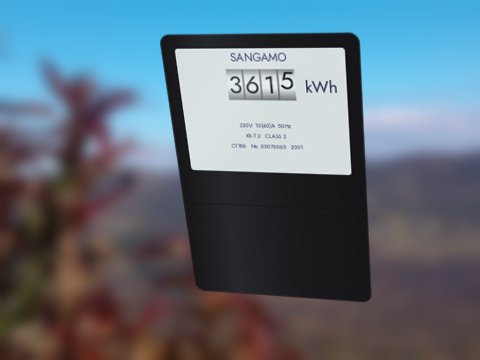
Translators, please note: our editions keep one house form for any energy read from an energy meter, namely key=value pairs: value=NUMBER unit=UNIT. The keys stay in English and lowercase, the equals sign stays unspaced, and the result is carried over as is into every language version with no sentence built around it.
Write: value=3615 unit=kWh
